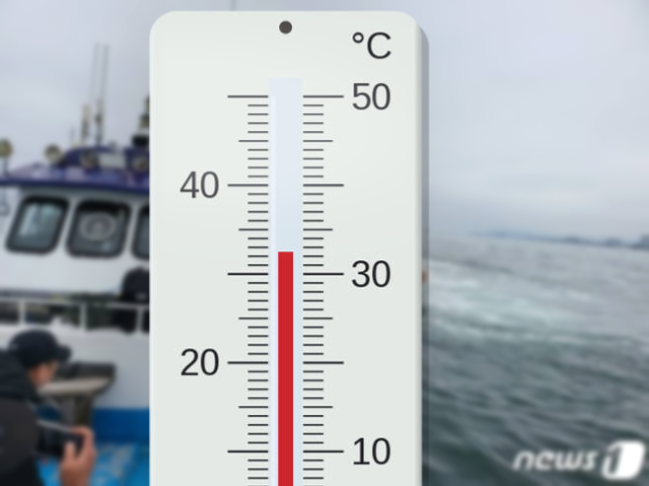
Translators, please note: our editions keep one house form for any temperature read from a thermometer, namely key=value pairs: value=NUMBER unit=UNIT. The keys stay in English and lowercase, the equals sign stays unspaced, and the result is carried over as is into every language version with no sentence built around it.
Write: value=32.5 unit=°C
